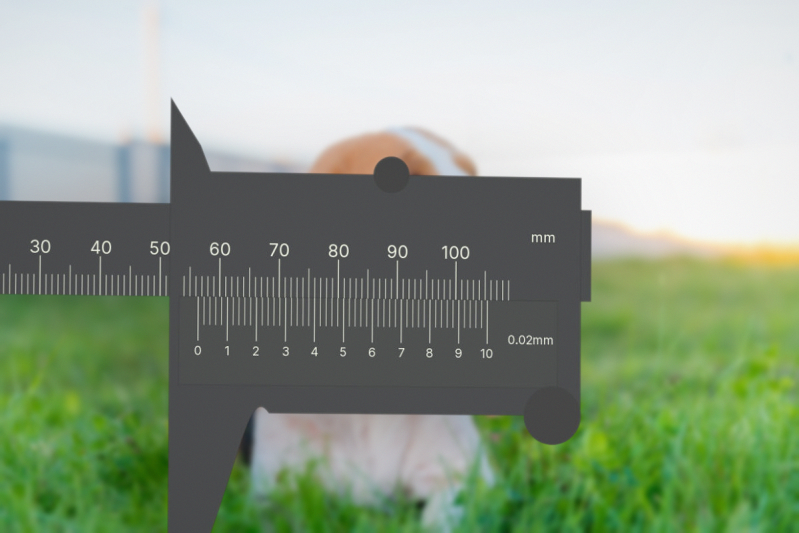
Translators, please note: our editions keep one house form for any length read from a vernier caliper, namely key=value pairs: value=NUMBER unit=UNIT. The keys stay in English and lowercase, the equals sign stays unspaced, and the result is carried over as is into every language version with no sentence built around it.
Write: value=56.4 unit=mm
